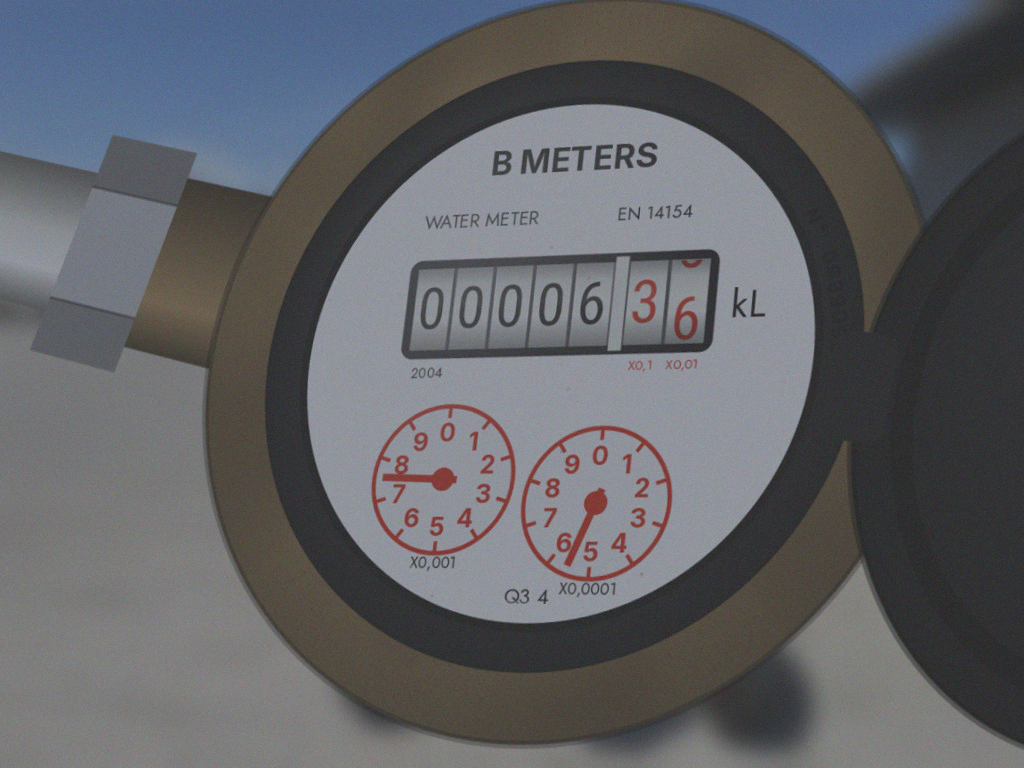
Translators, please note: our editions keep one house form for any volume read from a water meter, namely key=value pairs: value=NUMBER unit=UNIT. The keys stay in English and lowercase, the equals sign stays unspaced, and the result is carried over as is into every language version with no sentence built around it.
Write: value=6.3575 unit=kL
